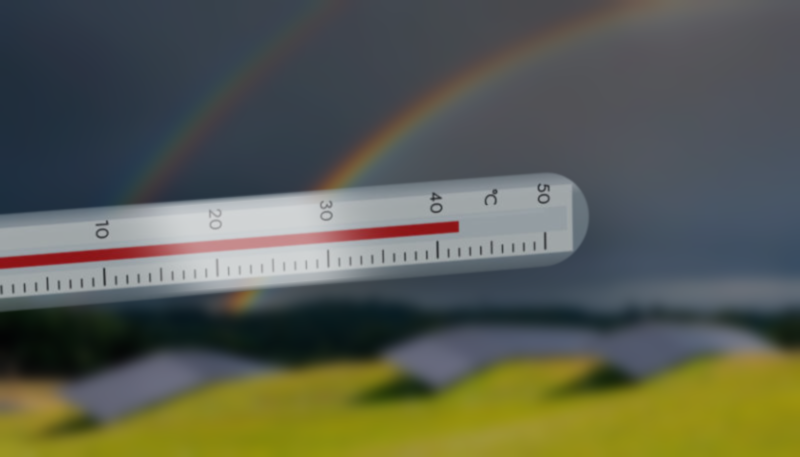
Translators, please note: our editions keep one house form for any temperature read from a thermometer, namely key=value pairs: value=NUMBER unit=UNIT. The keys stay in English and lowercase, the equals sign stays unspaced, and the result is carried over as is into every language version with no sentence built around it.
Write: value=42 unit=°C
